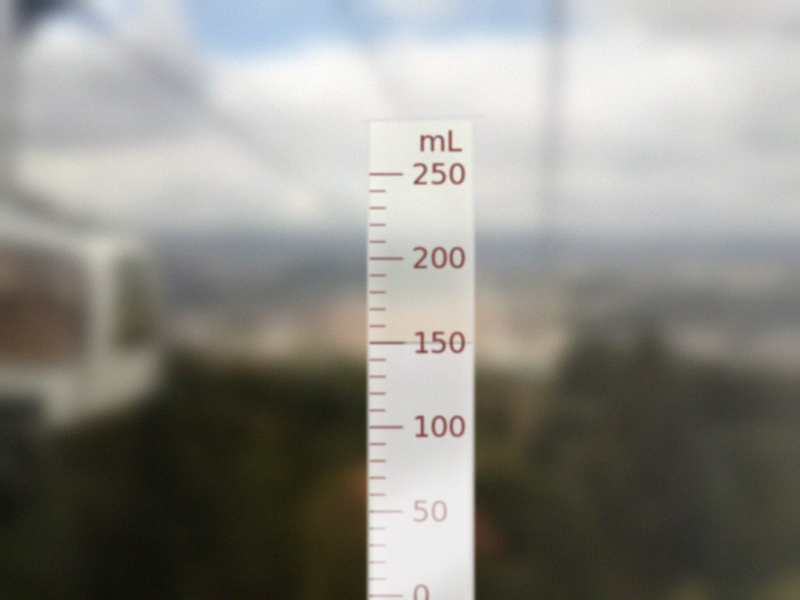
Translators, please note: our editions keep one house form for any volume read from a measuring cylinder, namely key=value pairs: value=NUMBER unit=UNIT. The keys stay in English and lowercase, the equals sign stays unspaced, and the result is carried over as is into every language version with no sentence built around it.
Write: value=150 unit=mL
